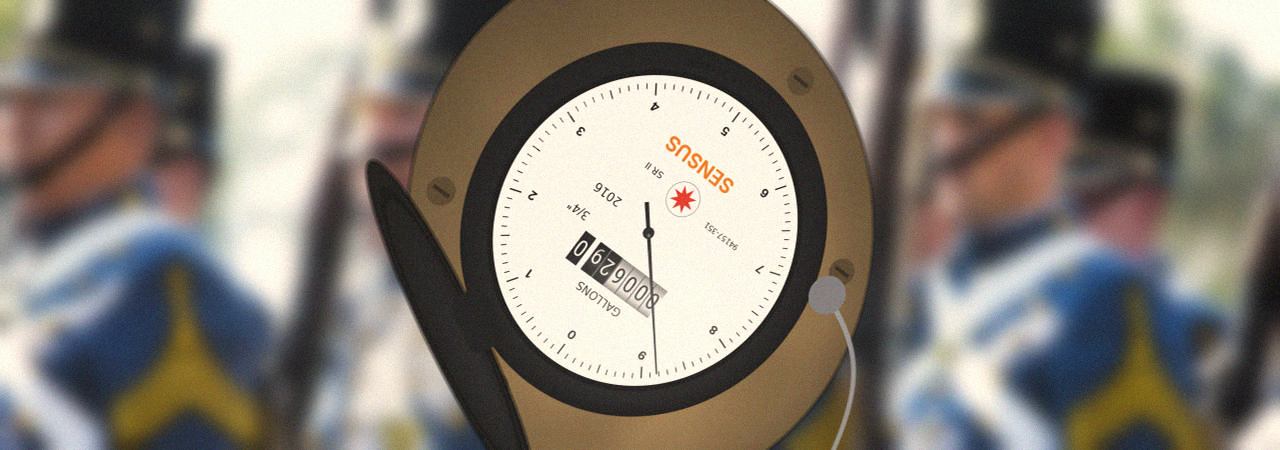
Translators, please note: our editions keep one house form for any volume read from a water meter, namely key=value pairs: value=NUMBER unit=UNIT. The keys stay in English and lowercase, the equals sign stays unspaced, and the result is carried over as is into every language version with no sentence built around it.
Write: value=6288.8 unit=gal
